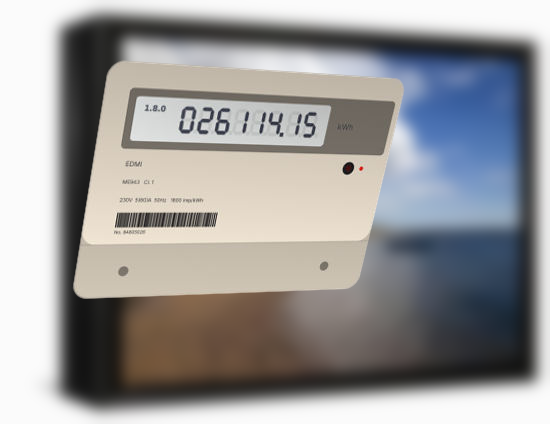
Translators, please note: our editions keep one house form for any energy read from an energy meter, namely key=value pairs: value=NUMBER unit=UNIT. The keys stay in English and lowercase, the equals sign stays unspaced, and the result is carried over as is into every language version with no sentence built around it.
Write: value=26114.15 unit=kWh
